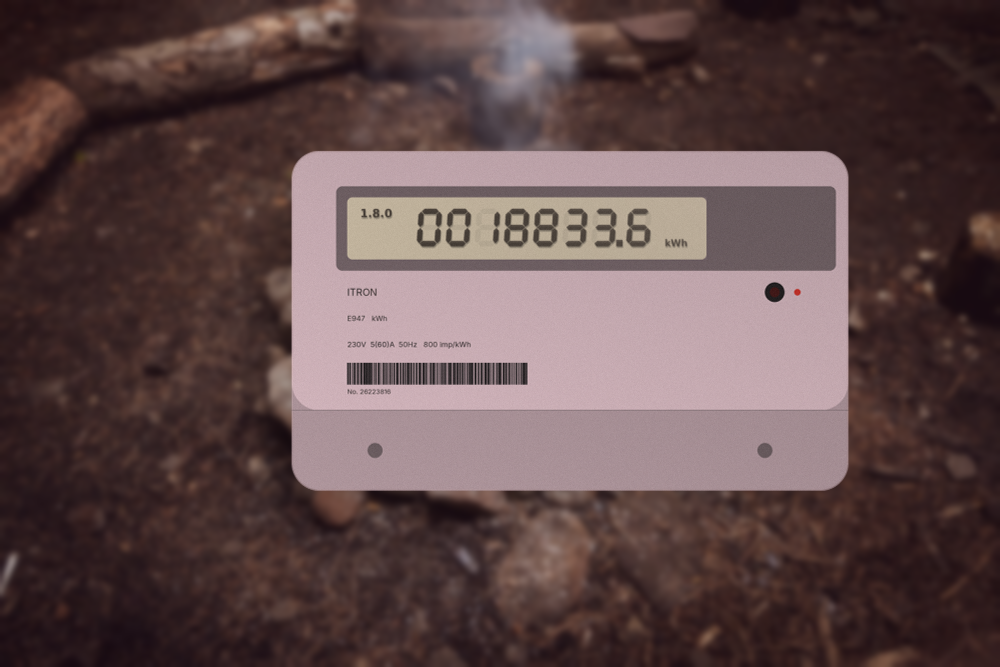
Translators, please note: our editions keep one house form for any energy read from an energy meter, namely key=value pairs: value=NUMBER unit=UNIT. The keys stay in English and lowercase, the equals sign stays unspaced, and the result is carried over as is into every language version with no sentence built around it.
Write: value=18833.6 unit=kWh
